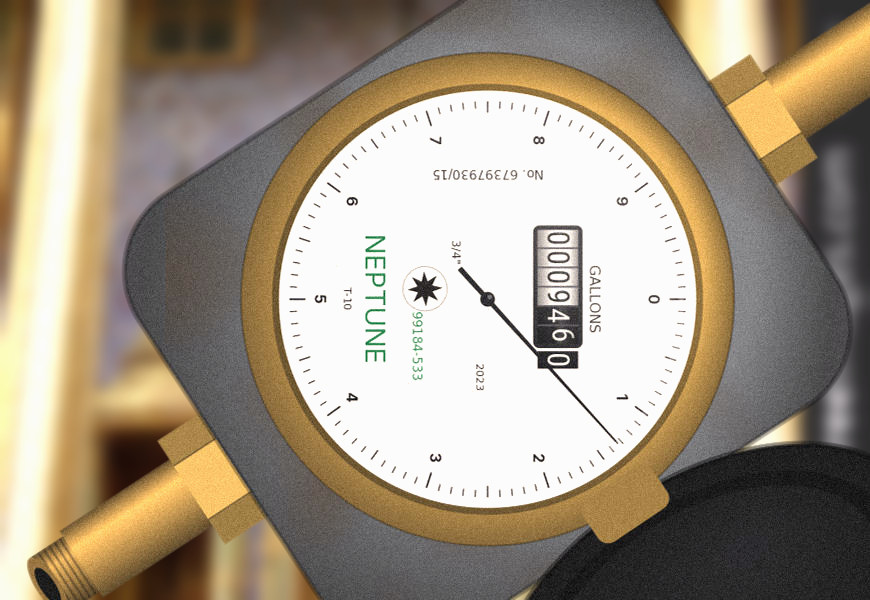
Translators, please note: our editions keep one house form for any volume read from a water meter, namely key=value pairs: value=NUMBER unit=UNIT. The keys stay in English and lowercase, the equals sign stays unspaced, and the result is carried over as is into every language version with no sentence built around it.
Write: value=9461.3 unit=gal
